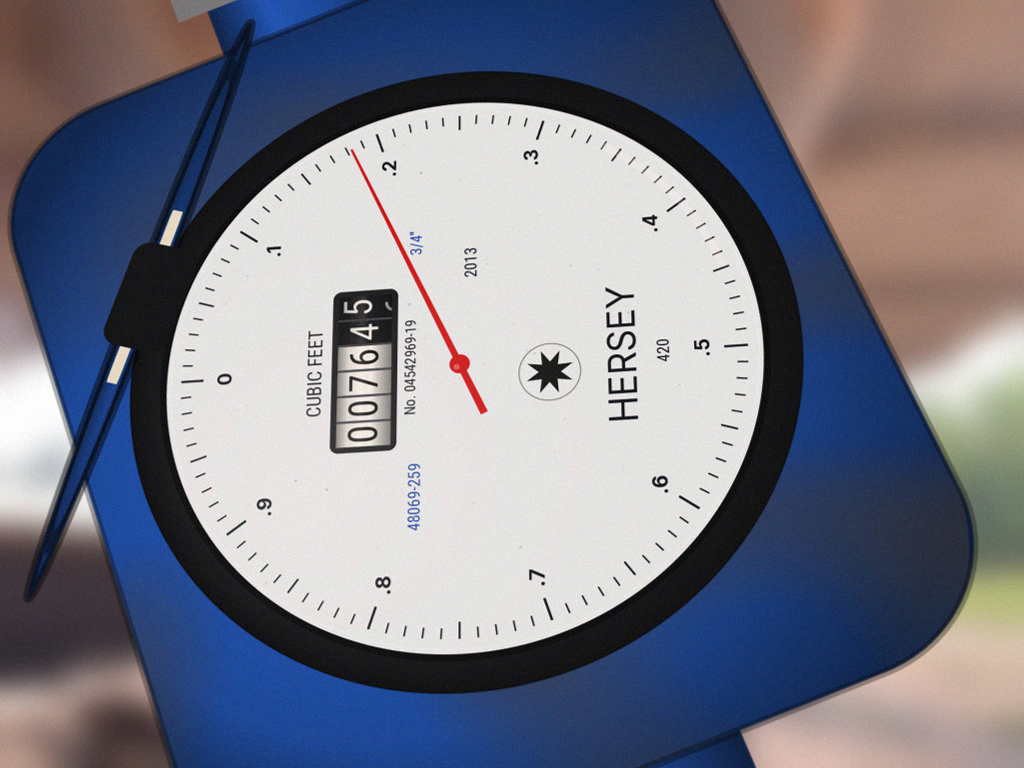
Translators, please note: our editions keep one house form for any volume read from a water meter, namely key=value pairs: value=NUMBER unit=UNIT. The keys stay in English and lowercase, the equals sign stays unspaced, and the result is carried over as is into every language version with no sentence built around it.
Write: value=7645.18 unit=ft³
